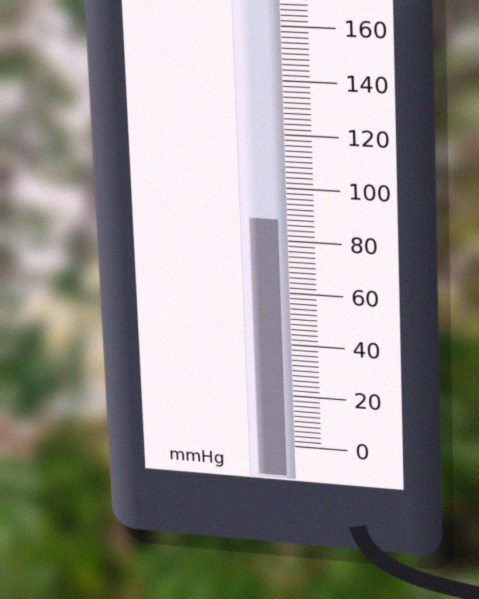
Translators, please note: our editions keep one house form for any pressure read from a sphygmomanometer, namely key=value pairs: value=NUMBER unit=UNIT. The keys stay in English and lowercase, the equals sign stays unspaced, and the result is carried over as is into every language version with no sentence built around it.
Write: value=88 unit=mmHg
